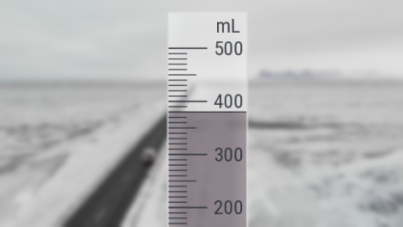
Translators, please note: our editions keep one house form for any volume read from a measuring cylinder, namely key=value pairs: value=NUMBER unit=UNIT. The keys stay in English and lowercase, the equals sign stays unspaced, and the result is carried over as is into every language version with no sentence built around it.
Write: value=380 unit=mL
